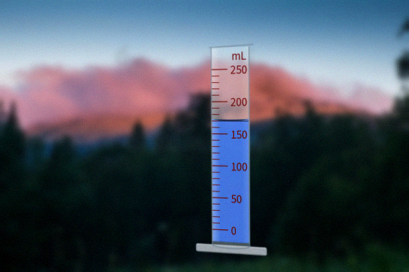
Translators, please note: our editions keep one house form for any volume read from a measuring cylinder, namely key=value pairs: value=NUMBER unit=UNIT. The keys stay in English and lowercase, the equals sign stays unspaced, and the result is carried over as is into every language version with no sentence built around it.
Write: value=170 unit=mL
